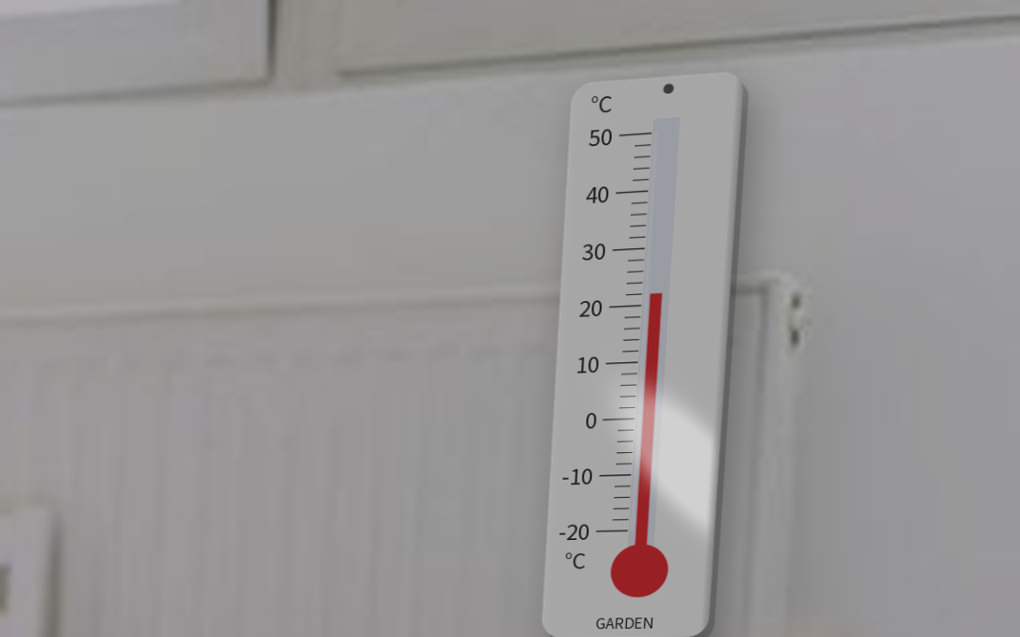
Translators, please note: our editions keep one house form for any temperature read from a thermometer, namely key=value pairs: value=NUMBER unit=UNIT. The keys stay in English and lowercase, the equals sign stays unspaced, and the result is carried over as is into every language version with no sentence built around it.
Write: value=22 unit=°C
